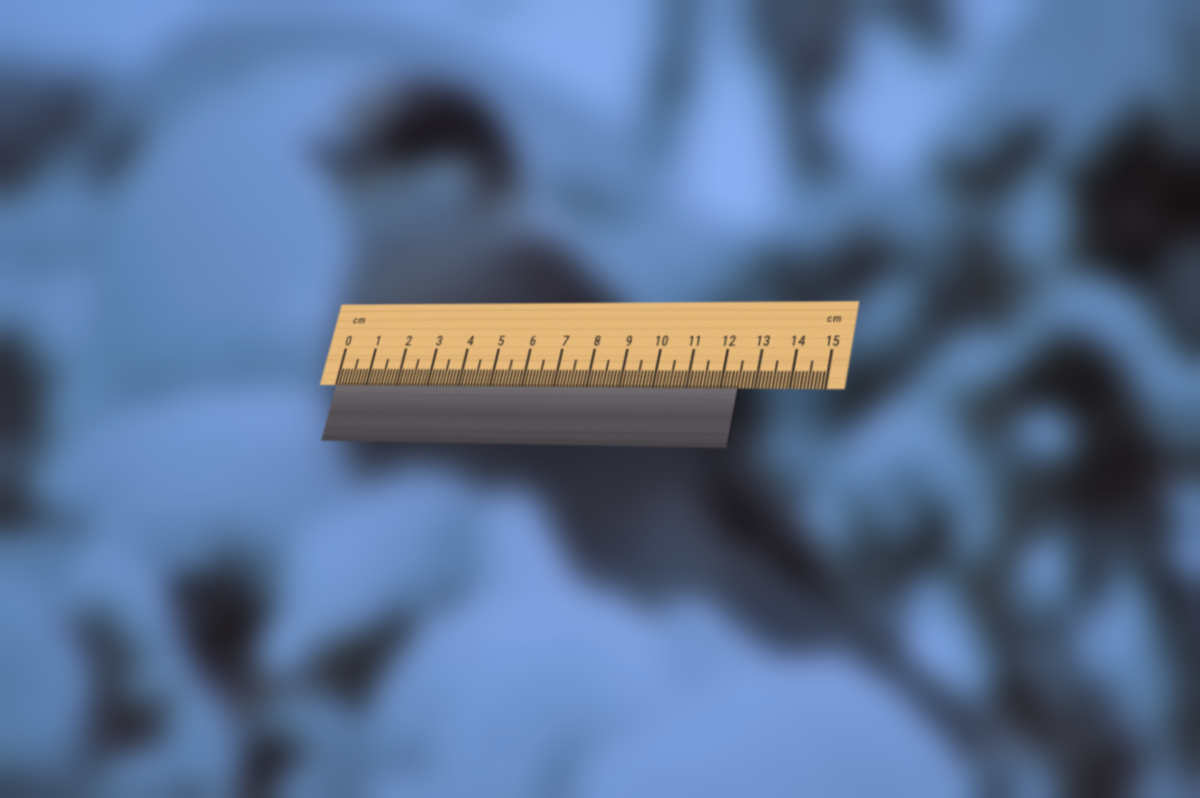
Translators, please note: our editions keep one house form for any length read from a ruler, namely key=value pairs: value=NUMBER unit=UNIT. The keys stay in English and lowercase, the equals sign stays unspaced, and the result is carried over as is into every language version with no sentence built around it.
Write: value=12.5 unit=cm
